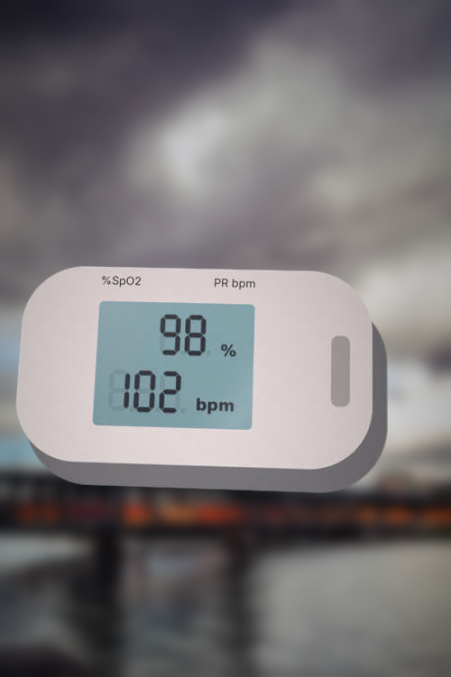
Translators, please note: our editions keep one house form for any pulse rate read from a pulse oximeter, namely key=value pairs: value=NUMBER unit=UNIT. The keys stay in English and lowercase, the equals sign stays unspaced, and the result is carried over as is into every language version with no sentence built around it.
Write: value=102 unit=bpm
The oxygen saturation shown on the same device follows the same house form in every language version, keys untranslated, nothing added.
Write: value=98 unit=%
